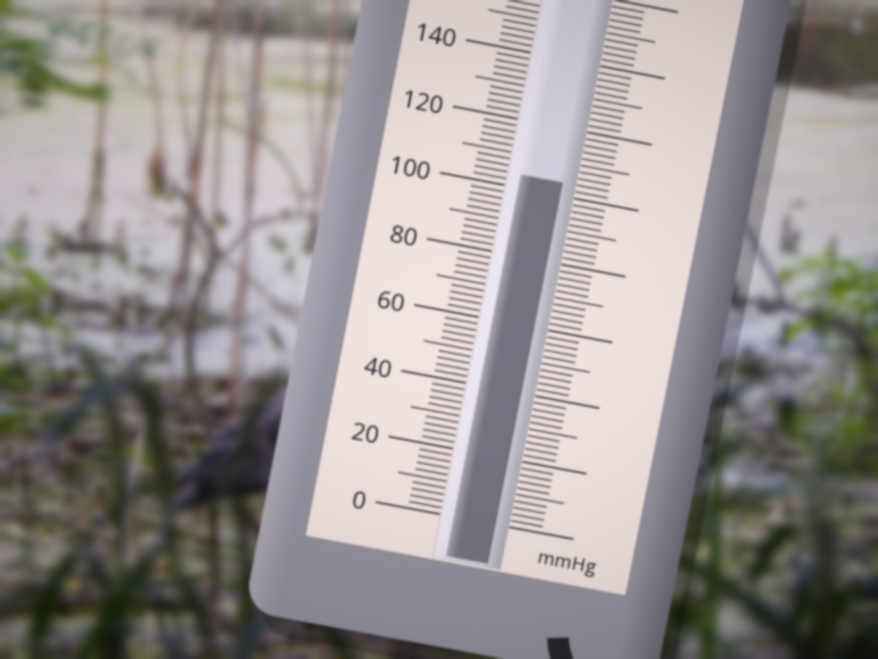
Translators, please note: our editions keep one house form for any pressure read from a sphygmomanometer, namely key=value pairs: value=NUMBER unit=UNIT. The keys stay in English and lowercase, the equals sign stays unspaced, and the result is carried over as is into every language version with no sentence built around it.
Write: value=104 unit=mmHg
